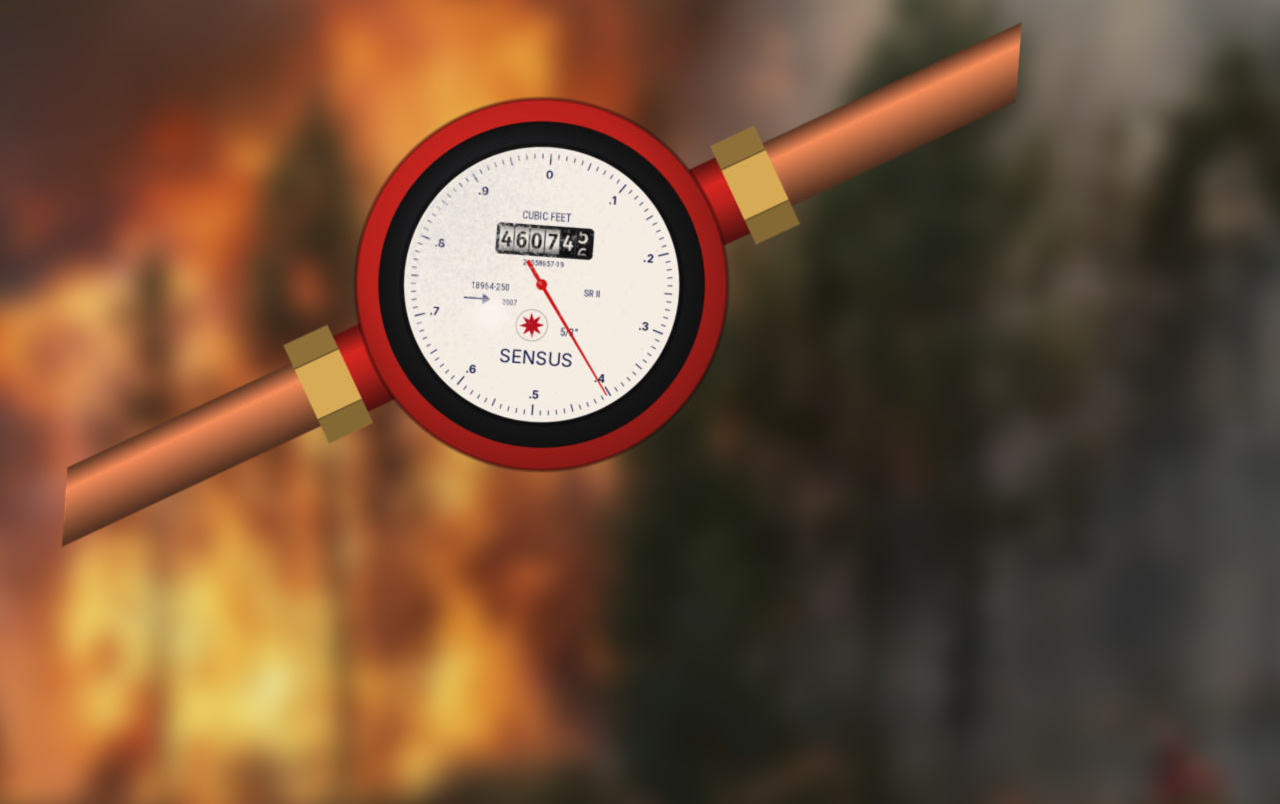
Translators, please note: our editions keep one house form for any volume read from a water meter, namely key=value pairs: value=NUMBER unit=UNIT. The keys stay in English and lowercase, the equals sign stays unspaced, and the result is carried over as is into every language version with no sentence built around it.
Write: value=460745.40 unit=ft³
